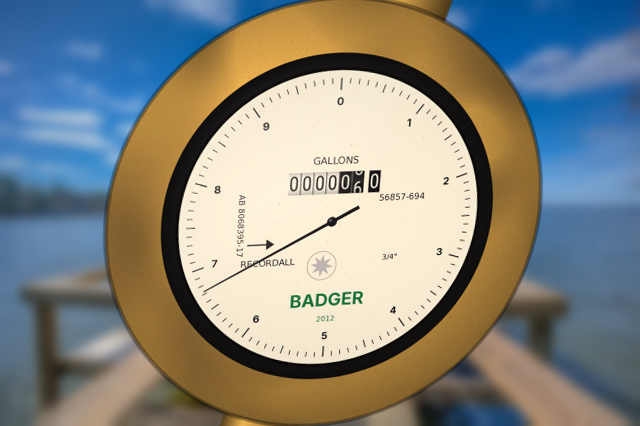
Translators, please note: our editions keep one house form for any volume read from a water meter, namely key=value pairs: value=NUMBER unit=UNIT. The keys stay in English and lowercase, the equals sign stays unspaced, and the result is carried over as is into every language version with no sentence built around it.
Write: value=56.7 unit=gal
